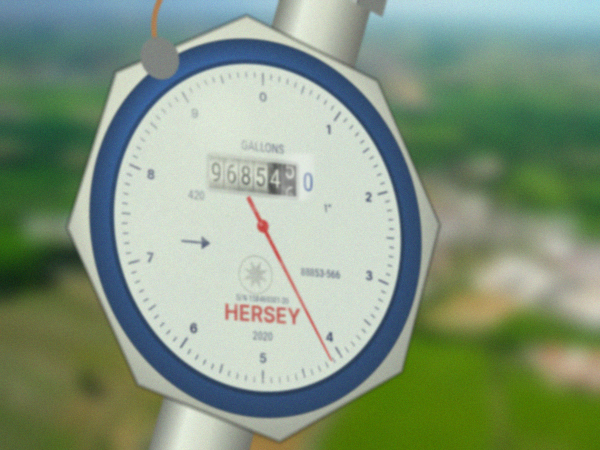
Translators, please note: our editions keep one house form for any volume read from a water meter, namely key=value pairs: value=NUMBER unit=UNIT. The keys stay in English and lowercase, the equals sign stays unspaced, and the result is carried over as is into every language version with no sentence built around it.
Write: value=9685454.1 unit=gal
